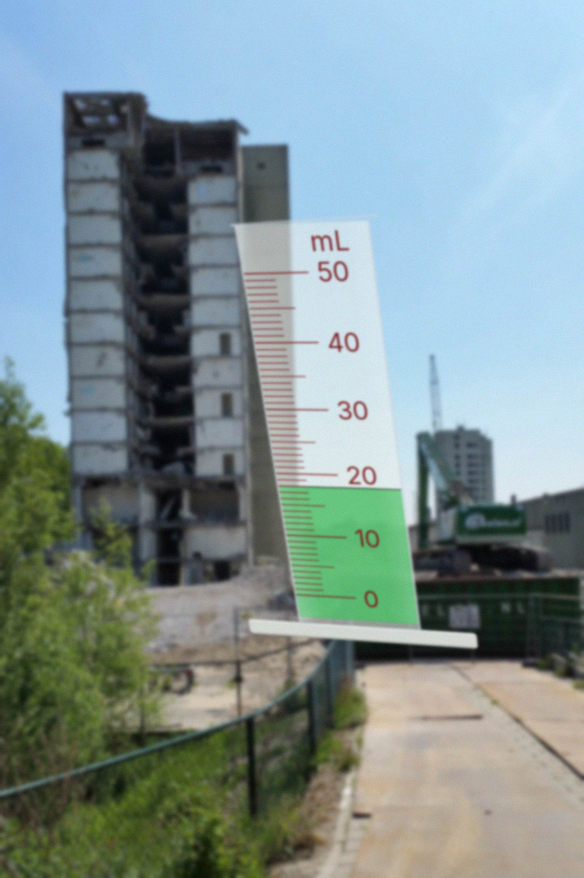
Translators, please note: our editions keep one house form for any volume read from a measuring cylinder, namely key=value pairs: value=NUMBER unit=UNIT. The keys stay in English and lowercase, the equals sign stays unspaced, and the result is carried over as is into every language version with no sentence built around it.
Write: value=18 unit=mL
